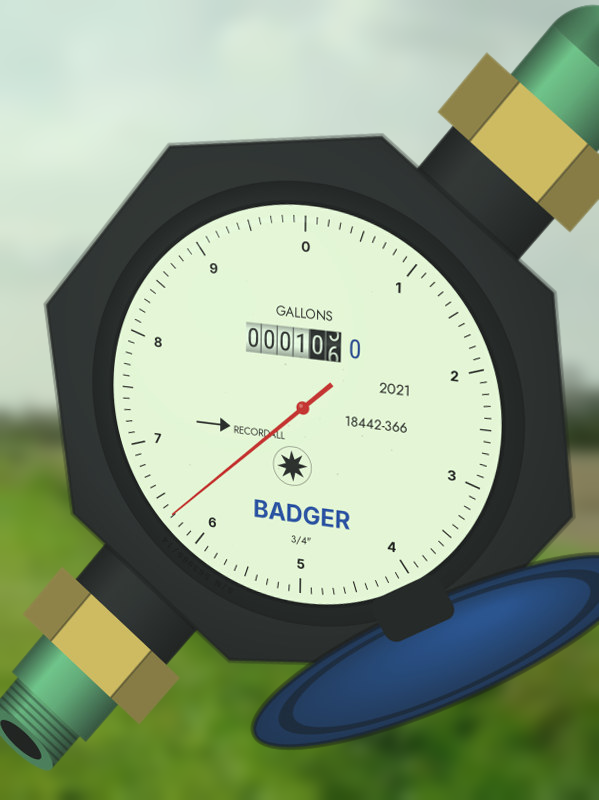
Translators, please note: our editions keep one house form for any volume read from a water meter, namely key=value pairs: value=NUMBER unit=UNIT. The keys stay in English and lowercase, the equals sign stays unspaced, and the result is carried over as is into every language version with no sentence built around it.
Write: value=1056.3 unit=gal
